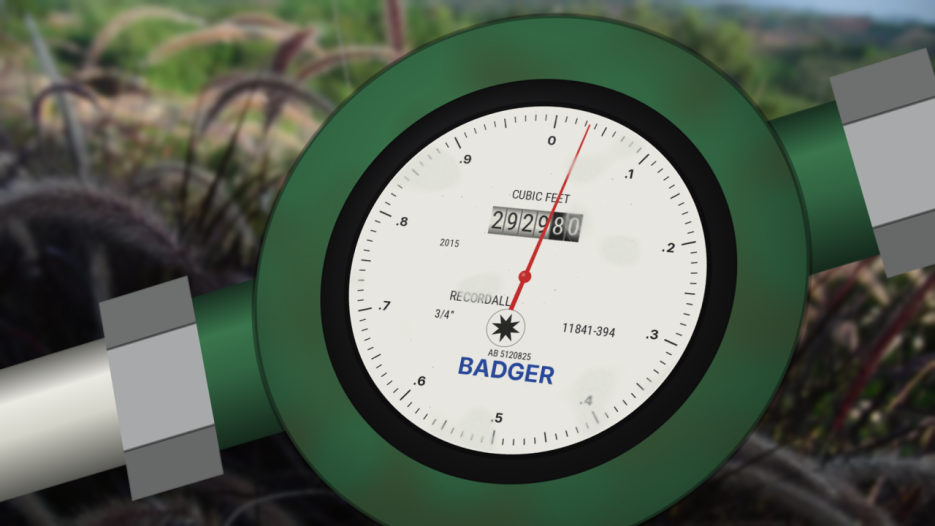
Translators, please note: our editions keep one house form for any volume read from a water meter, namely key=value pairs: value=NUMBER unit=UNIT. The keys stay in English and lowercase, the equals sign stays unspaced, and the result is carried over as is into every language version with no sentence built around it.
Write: value=292980.03 unit=ft³
